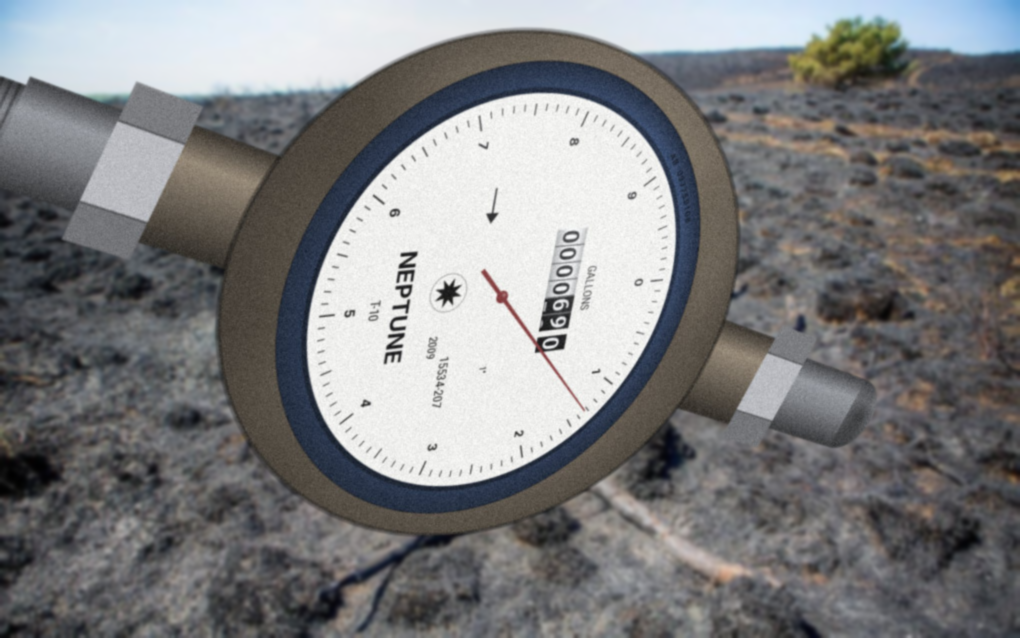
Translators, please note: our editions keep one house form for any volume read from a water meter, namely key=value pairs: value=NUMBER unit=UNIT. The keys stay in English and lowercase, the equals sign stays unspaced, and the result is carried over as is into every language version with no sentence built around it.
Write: value=691.3 unit=gal
